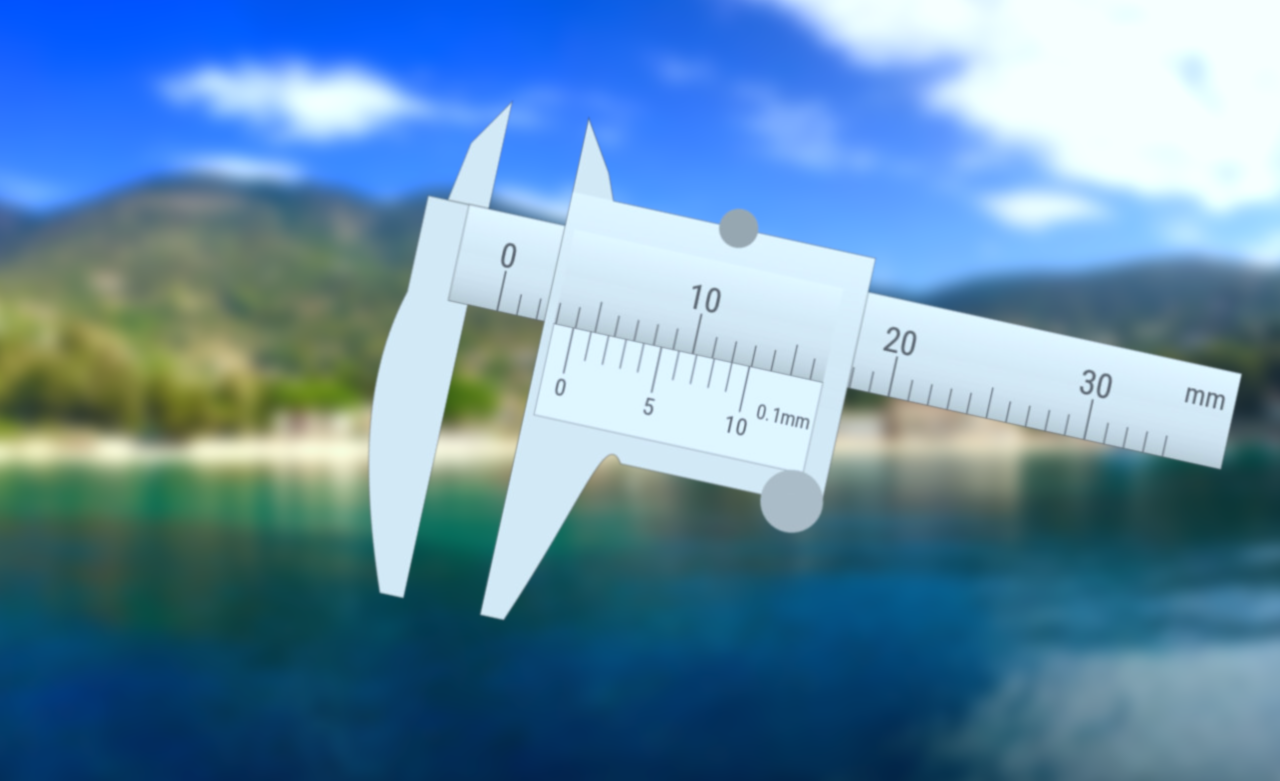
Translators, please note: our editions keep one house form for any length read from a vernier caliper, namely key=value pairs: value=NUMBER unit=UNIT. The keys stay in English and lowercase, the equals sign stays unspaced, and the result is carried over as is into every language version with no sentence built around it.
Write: value=3.9 unit=mm
